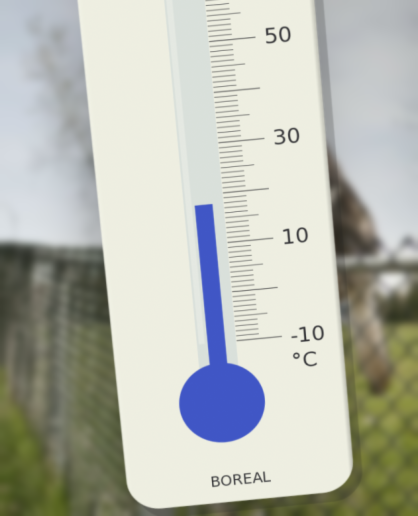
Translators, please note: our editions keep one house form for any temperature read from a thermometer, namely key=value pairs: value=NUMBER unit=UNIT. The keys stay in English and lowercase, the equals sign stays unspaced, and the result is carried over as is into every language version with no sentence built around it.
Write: value=18 unit=°C
